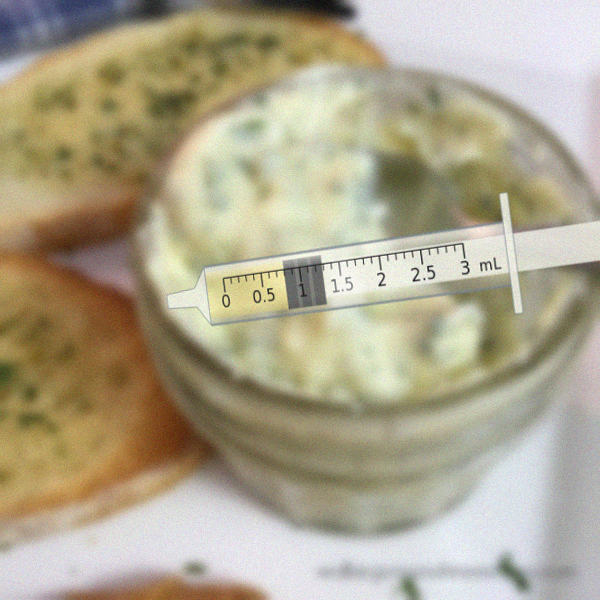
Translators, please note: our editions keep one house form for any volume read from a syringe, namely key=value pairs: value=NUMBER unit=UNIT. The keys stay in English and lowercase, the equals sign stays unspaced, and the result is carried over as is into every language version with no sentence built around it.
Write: value=0.8 unit=mL
